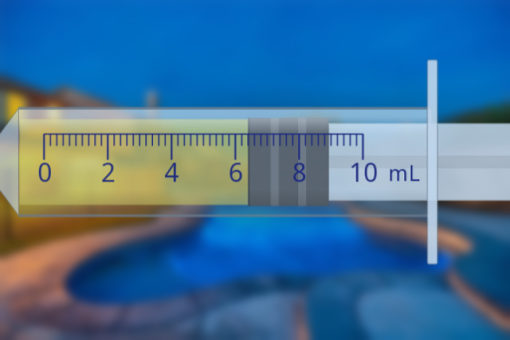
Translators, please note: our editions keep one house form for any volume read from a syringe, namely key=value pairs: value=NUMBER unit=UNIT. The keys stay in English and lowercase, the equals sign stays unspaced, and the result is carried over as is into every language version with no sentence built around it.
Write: value=6.4 unit=mL
